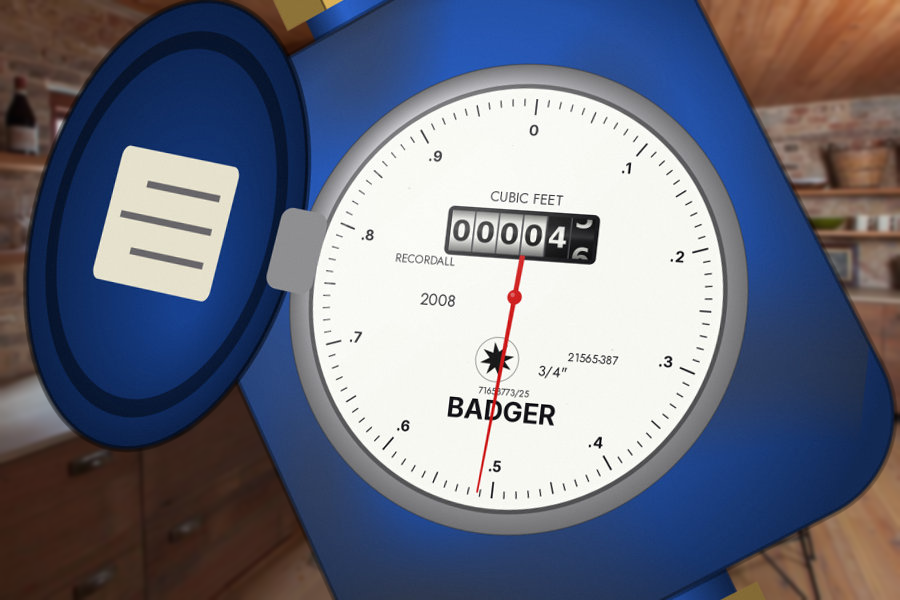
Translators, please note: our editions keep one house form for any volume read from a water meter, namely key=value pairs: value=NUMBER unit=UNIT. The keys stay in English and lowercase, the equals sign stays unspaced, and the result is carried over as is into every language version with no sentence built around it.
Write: value=45.51 unit=ft³
